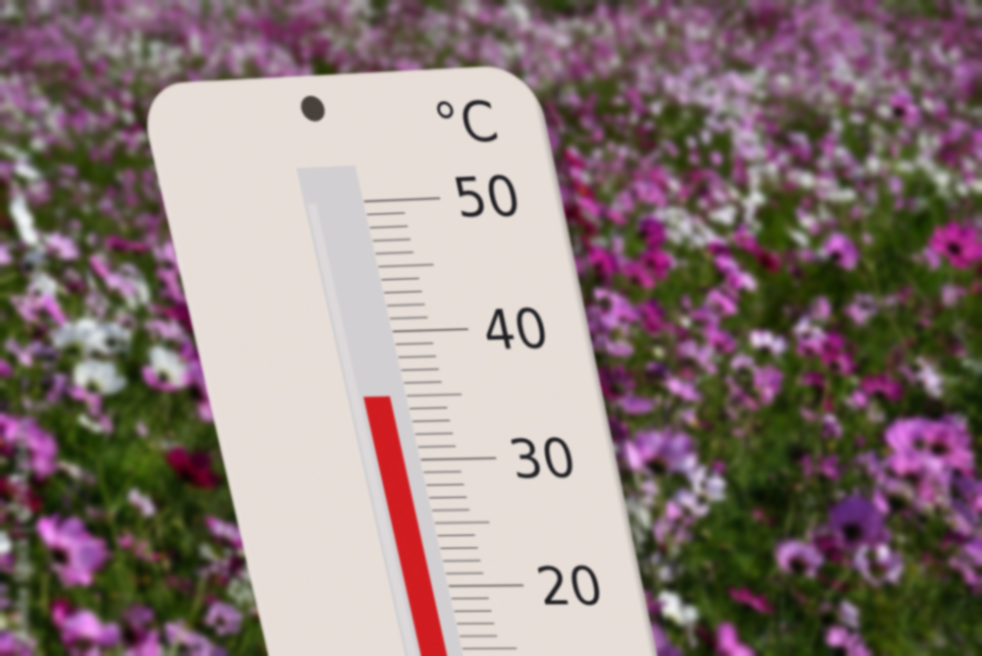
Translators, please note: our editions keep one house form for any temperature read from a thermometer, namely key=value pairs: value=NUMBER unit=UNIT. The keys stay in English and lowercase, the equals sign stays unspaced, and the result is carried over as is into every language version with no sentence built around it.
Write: value=35 unit=°C
